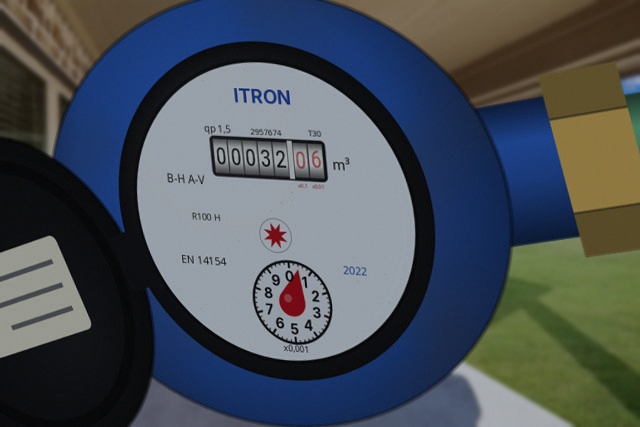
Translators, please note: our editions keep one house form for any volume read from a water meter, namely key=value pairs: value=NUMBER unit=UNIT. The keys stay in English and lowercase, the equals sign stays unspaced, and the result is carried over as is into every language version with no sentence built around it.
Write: value=32.060 unit=m³
